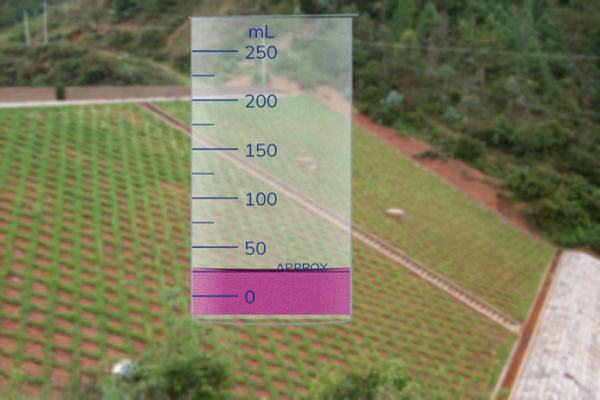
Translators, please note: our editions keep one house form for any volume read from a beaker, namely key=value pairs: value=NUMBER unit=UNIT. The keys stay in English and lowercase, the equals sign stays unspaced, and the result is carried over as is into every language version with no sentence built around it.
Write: value=25 unit=mL
